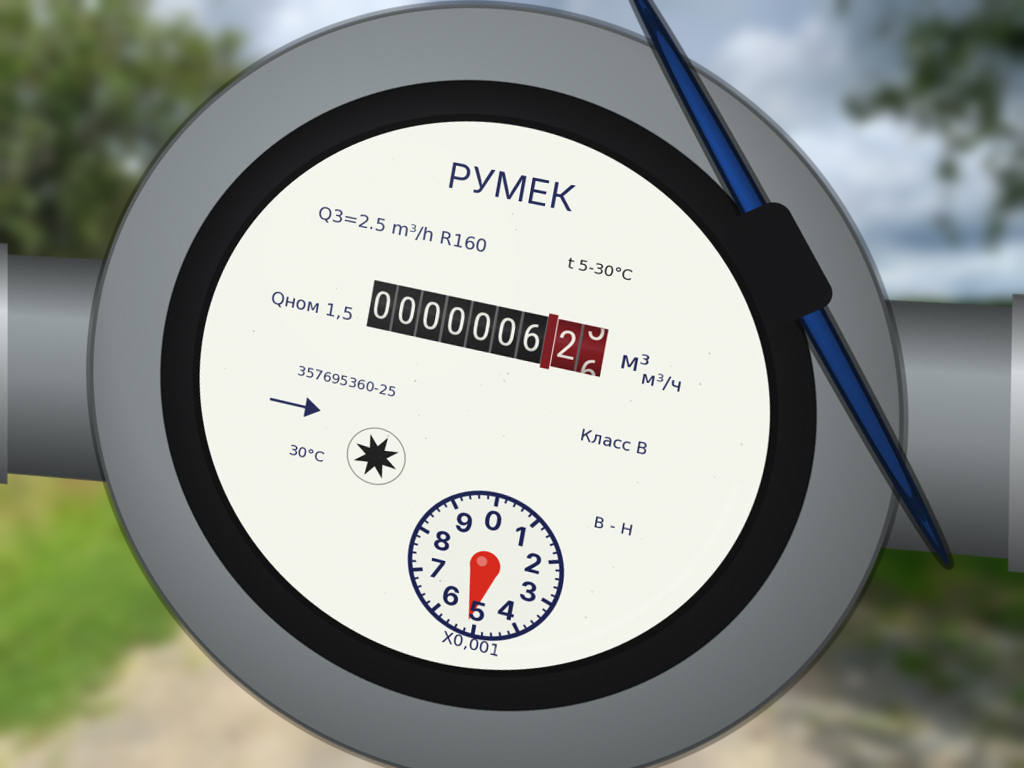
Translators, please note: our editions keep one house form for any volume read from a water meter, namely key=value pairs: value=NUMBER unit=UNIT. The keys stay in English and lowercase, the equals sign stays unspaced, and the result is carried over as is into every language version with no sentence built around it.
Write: value=6.255 unit=m³
